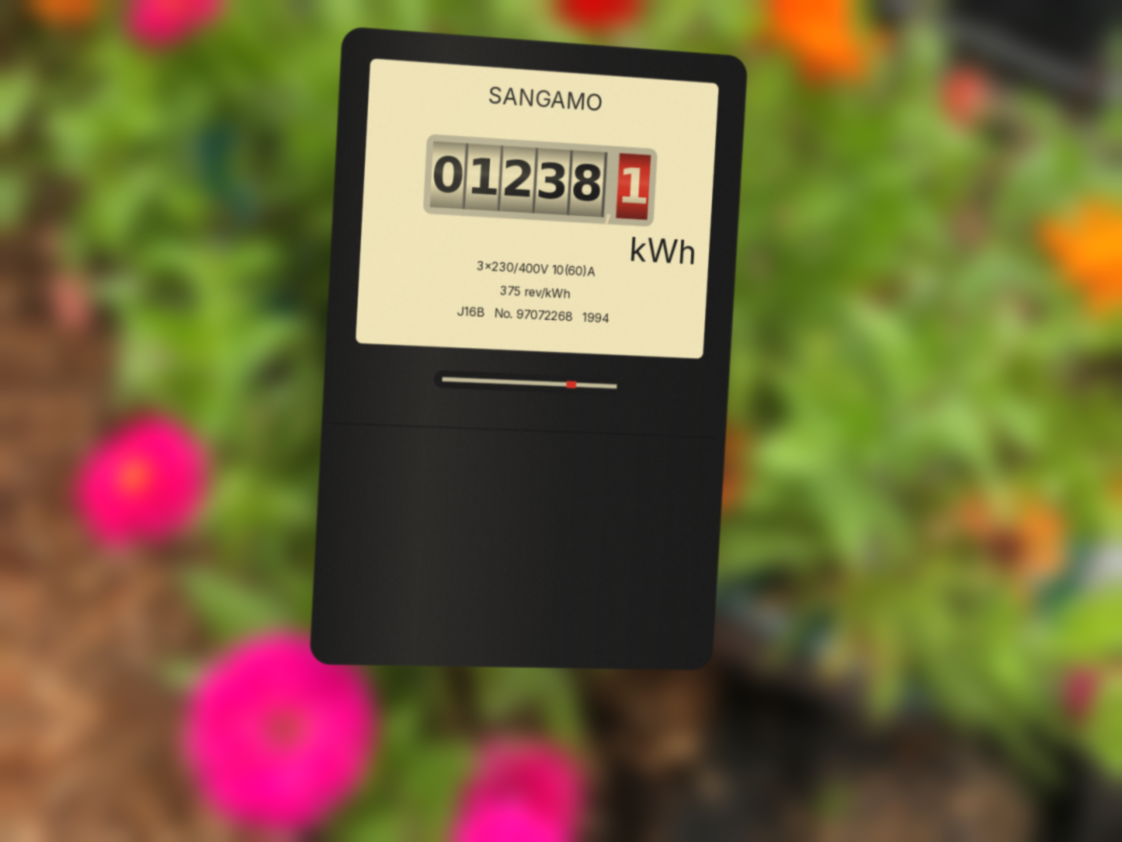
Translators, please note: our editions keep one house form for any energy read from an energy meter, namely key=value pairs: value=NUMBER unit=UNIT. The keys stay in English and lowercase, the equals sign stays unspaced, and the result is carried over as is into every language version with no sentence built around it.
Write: value=1238.1 unit=kWh
